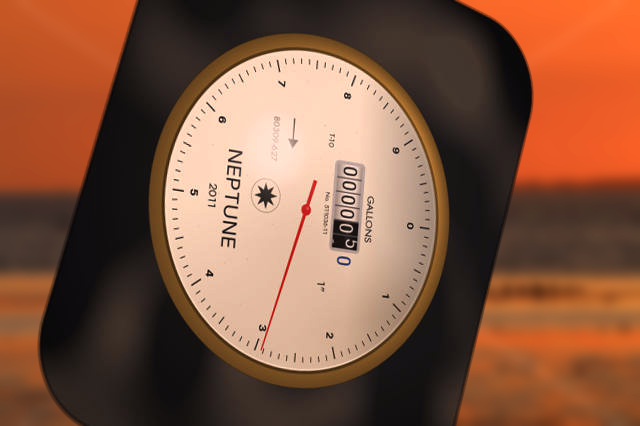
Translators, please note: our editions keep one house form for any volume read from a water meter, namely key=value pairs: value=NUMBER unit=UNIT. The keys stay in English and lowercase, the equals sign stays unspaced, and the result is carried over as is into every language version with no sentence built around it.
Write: value=52.9 unit=gal
